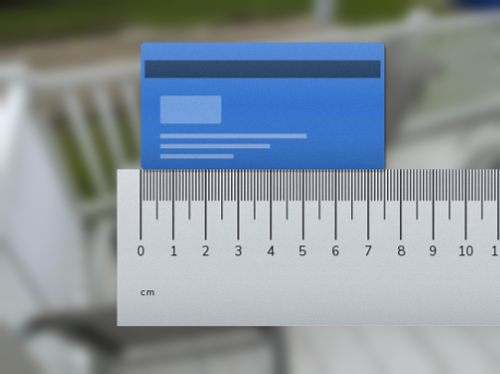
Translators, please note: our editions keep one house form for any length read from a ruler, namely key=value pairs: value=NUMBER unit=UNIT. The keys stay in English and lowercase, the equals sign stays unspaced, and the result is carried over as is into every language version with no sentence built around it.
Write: value=7.5 unit=cm
